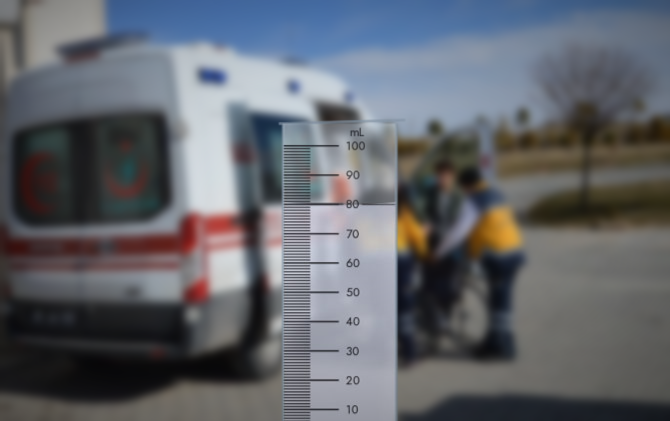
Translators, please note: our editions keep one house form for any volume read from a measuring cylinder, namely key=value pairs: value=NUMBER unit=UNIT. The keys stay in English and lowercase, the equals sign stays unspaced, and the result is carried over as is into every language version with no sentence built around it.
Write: value=80 unit=mL
